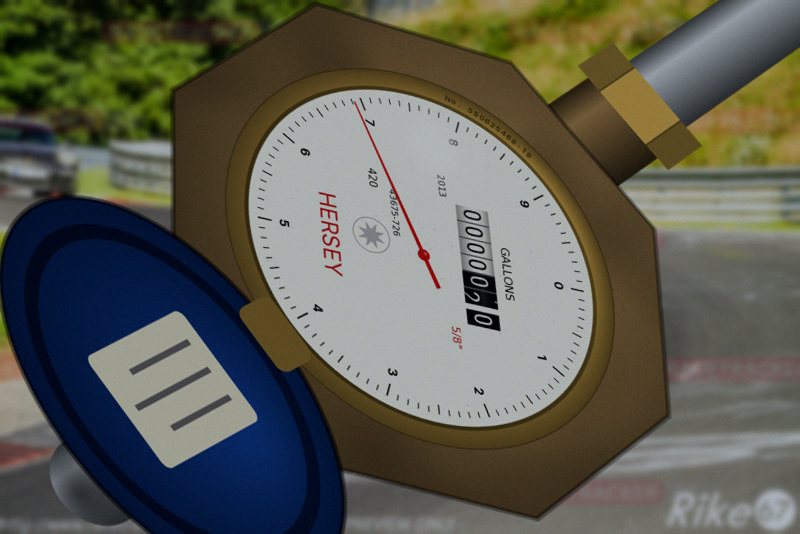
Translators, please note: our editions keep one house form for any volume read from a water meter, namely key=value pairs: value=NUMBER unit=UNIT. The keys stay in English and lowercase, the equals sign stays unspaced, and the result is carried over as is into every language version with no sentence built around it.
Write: value=16.9 unit=gal
